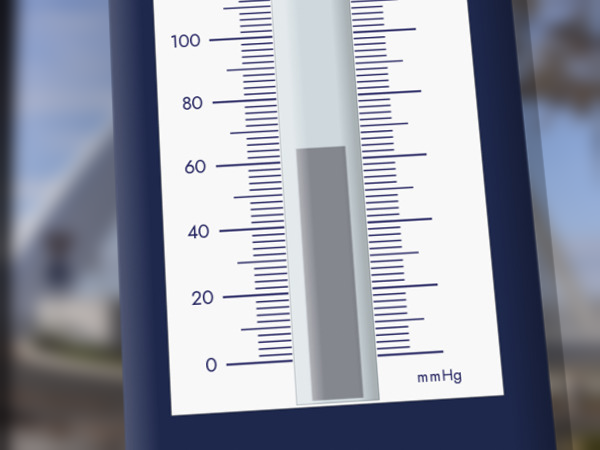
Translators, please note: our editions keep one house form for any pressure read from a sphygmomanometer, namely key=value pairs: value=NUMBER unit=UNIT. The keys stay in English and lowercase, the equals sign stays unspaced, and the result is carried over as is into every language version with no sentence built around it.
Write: value=64 unit=mmHg
